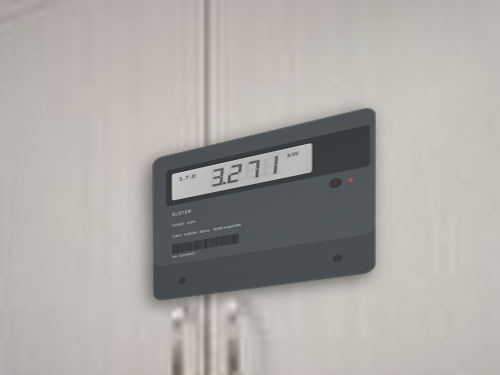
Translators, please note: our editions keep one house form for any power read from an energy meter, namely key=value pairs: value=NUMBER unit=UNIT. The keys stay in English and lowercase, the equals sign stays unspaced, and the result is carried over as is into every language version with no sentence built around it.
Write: value=3.271 unit=kW
